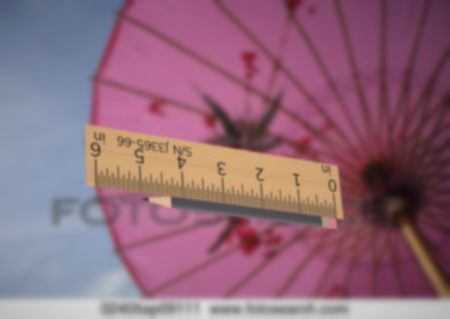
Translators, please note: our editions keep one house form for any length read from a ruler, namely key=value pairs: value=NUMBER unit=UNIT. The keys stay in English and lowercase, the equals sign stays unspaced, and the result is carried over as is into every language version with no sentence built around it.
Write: value=5 unit=in
